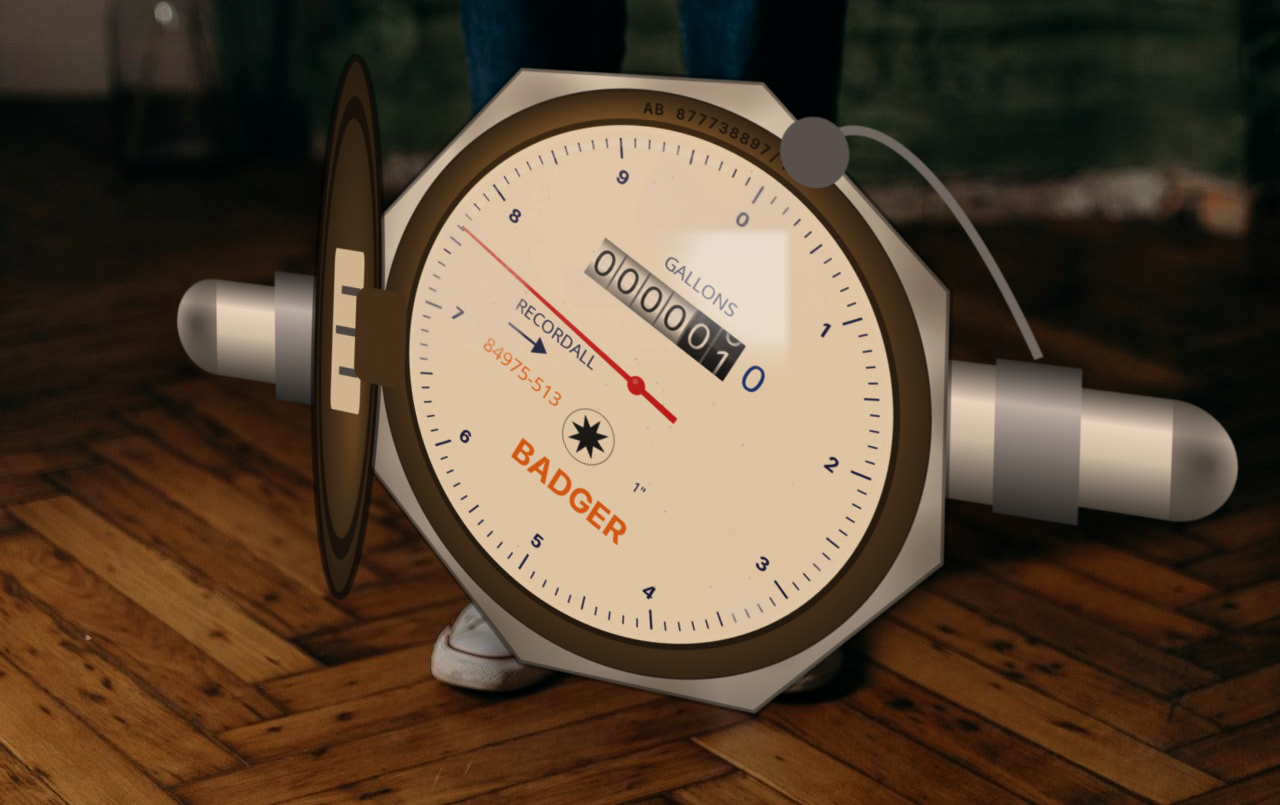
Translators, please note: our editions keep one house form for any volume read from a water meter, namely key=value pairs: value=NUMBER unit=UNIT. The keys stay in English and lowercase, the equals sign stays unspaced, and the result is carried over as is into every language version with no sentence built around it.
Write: value=7.6 unit=gal
